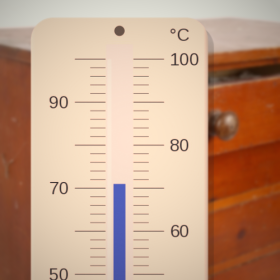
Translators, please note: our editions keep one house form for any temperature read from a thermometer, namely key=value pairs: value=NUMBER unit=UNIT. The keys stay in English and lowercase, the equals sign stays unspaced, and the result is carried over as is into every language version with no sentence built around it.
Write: value=71 unit=°C
